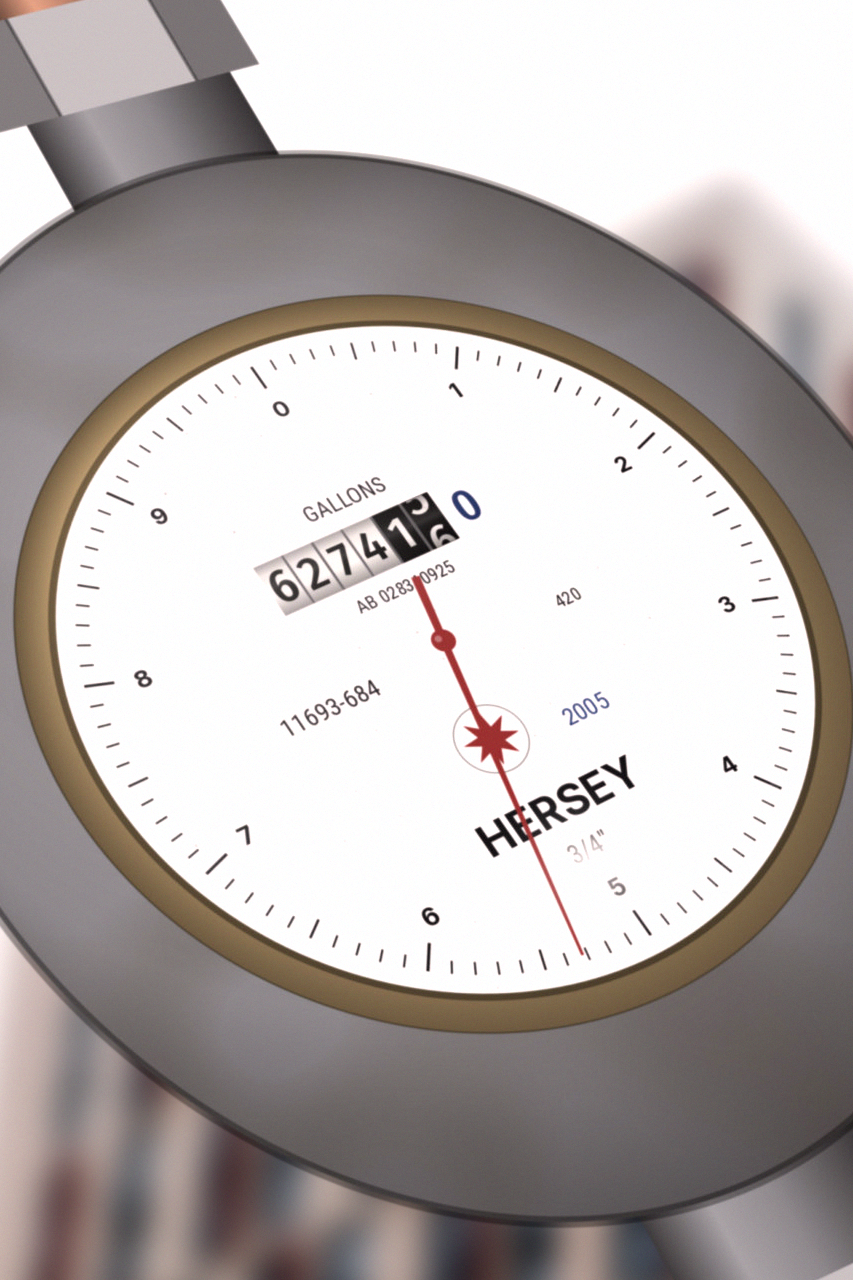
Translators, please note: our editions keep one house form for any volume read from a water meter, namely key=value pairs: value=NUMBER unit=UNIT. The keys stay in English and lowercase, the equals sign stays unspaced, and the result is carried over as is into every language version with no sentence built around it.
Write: value=6274155.3 unit=gal
